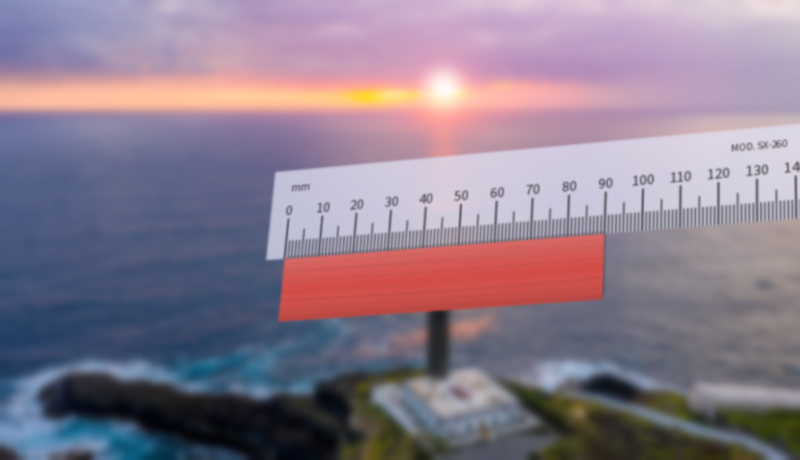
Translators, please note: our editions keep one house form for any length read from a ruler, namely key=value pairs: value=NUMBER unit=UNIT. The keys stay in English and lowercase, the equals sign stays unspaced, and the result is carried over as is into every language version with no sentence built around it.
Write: value=90 unit=mm
